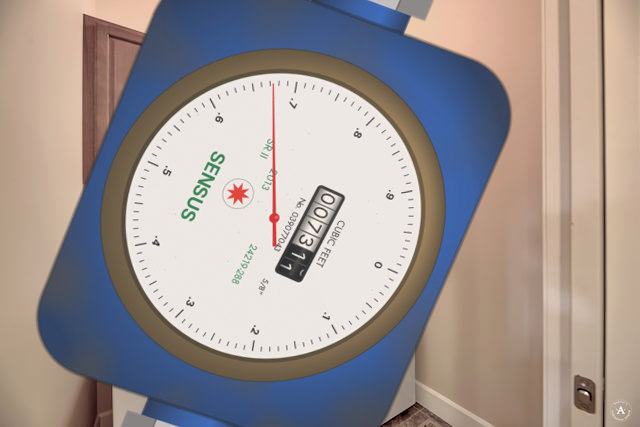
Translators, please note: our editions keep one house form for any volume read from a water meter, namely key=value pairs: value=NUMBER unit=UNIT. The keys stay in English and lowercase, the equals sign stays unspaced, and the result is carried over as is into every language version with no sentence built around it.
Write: value=7310.67 unit=ft³
